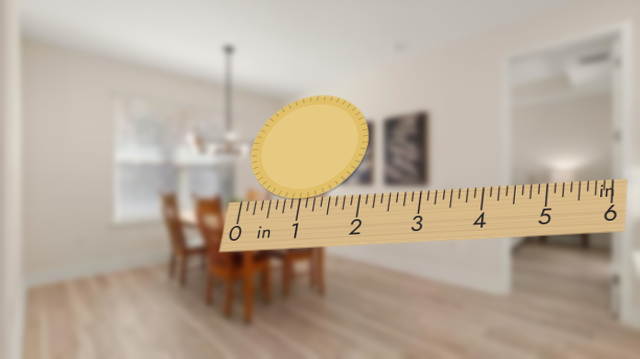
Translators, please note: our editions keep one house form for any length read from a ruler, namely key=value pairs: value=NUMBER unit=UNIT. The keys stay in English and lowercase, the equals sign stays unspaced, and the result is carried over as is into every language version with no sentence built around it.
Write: value=2 unit=in
